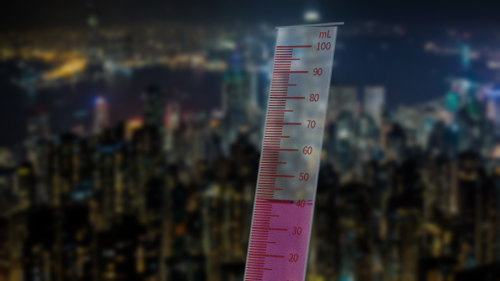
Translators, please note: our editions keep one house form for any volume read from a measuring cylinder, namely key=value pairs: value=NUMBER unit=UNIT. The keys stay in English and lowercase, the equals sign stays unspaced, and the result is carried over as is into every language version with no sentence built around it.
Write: value=40 unit=mL
